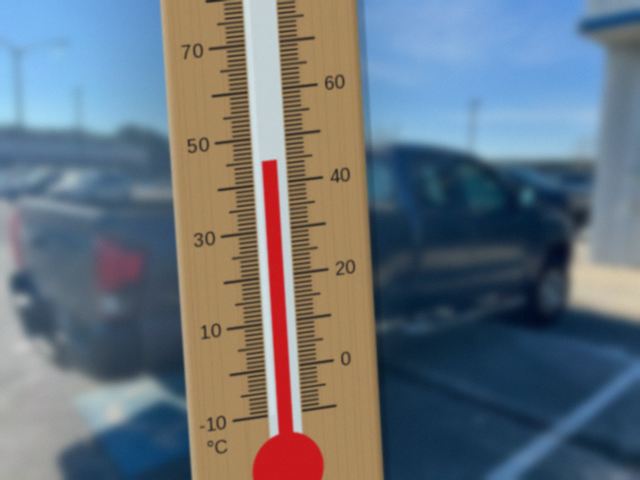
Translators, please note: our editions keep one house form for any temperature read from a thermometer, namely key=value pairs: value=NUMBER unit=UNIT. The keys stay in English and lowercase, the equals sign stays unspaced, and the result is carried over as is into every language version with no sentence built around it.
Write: value=45 unit=°C
